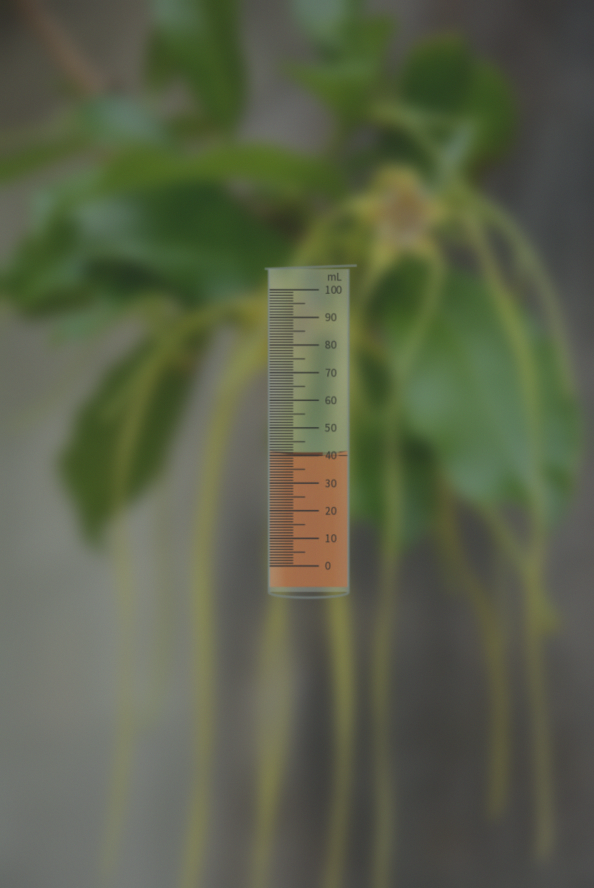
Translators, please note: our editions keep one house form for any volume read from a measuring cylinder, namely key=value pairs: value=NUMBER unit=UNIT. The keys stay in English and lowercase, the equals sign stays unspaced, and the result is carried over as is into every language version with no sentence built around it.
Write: value=40 unit=mL
